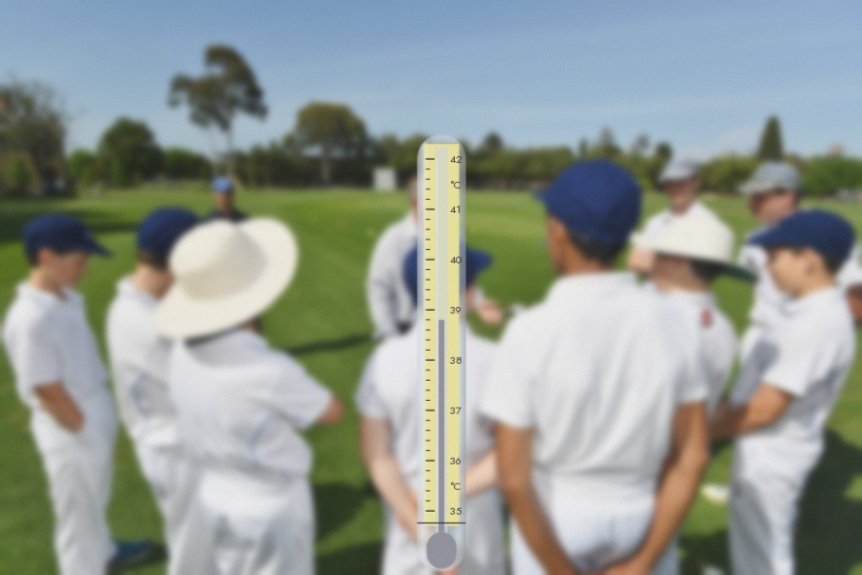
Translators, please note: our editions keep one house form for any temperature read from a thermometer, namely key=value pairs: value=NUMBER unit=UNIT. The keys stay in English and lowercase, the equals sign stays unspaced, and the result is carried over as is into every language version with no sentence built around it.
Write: value=38.8 unit=°C
